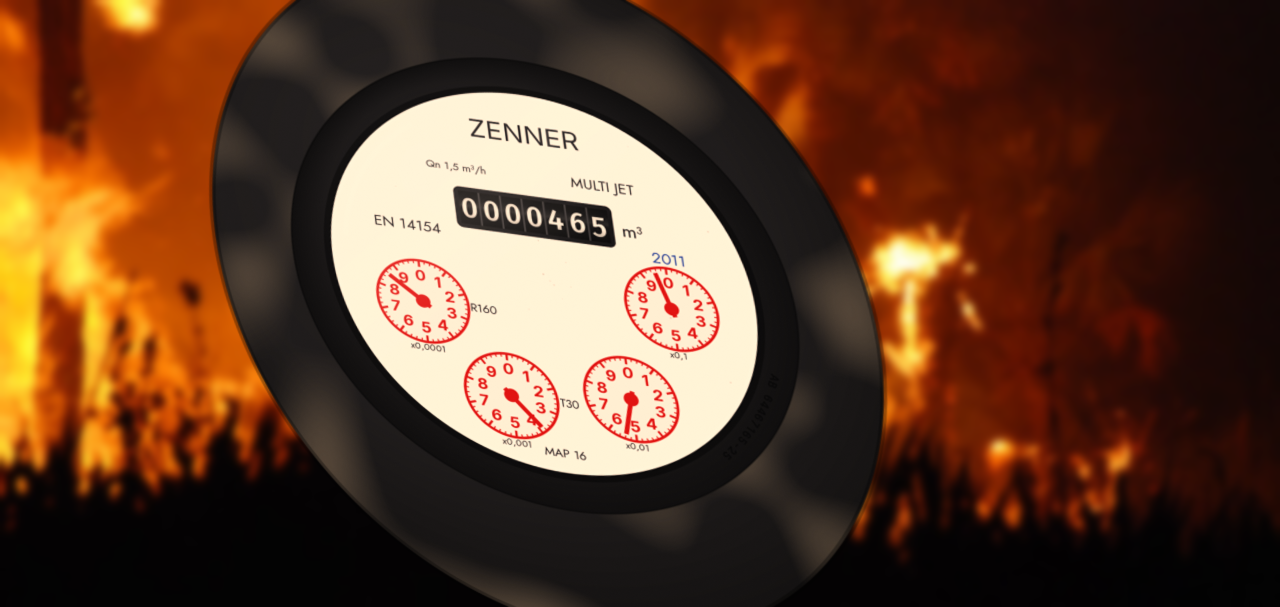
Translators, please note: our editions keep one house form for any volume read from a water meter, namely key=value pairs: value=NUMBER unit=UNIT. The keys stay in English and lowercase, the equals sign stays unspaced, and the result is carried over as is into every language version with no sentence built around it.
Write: value=464.9538 unit=m³
